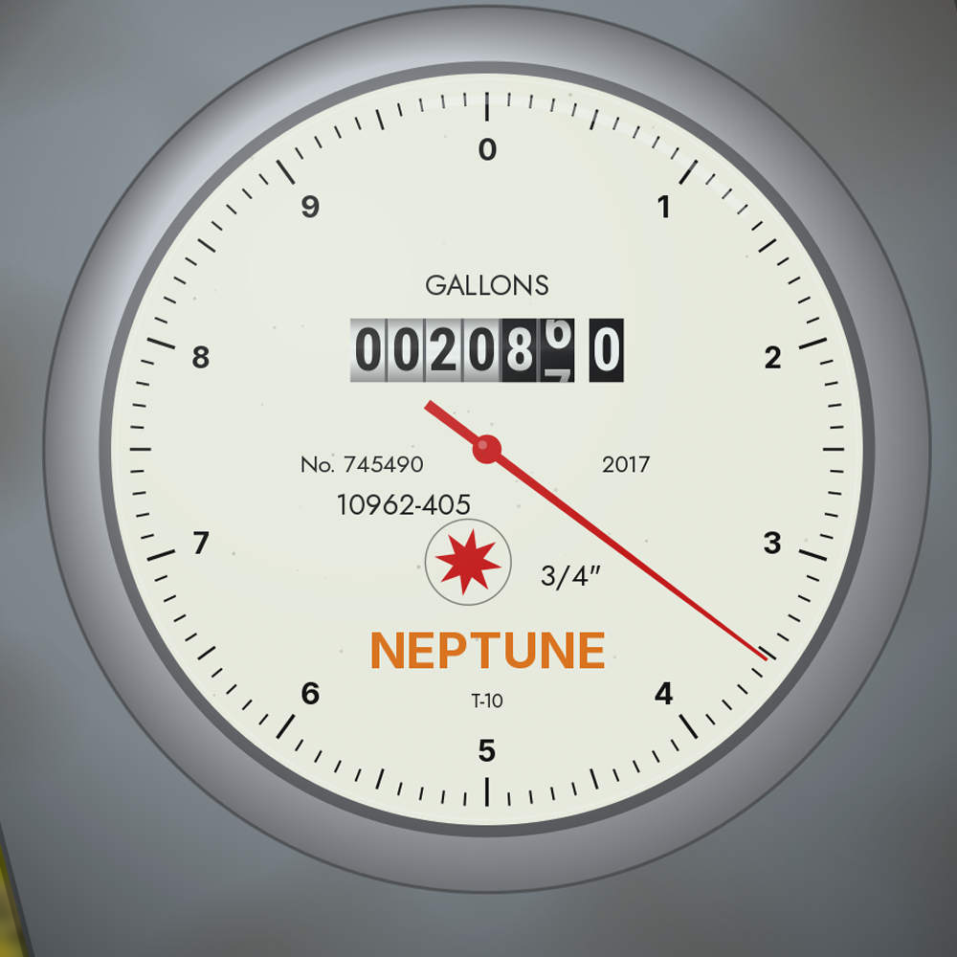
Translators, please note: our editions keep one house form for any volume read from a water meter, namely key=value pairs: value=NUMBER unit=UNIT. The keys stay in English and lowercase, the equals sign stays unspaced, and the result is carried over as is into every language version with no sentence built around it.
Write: value=20863.5 unit=gal
